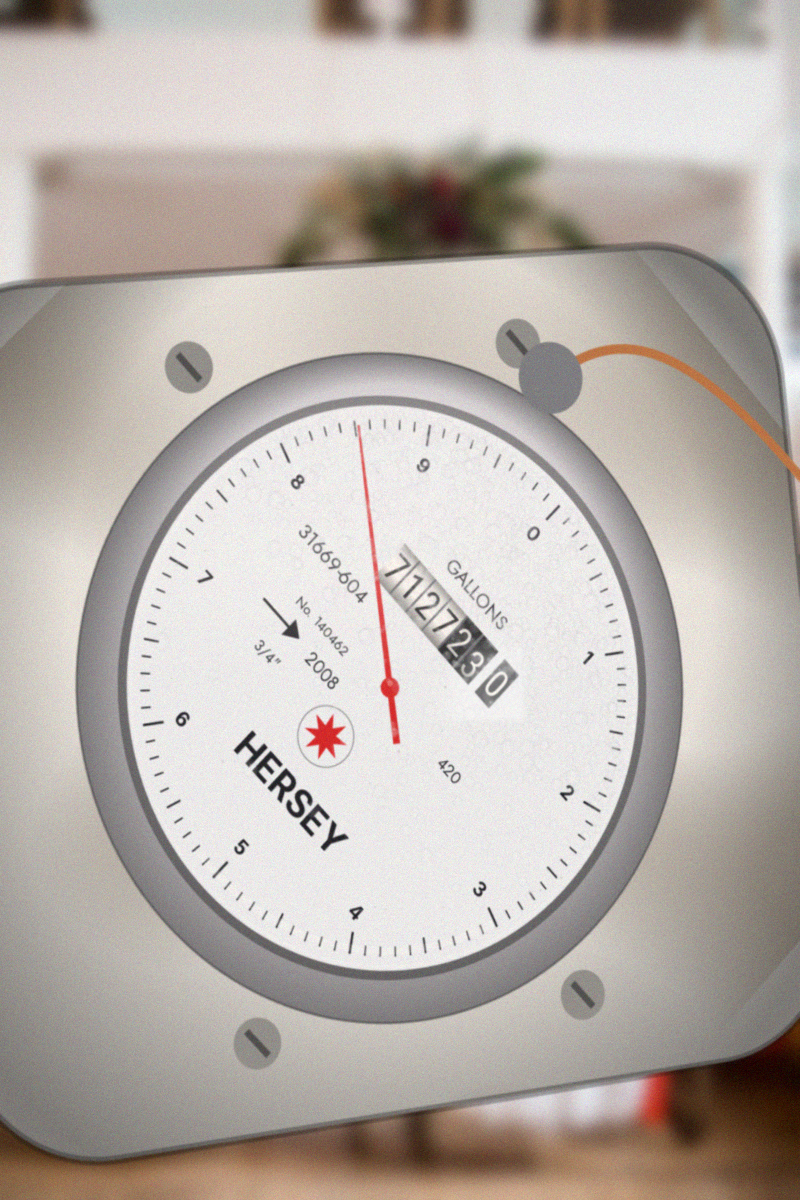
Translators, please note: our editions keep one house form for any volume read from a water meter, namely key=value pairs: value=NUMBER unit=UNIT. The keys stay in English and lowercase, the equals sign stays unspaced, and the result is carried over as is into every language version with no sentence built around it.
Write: value=7127228.5 unit=gal
